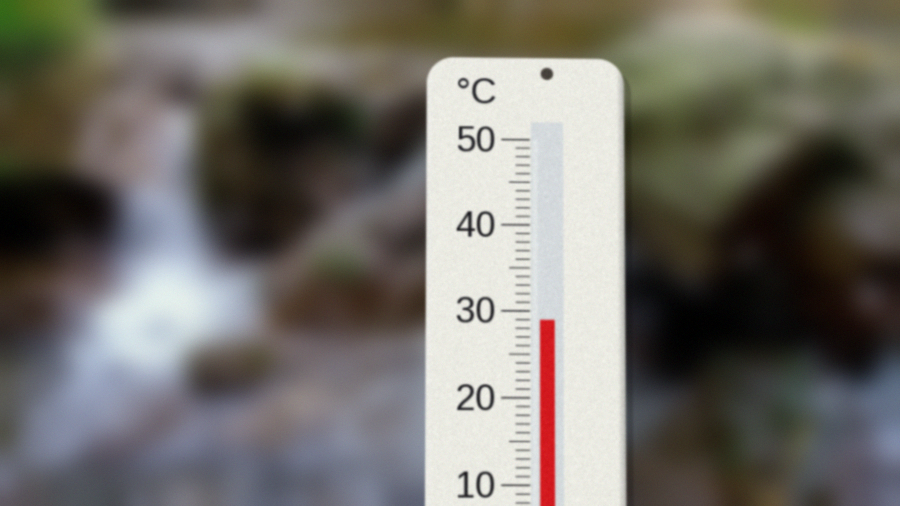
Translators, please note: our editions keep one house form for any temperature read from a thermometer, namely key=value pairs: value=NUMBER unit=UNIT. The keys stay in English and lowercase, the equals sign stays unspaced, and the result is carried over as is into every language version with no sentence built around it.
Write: value=29 unit=°C
